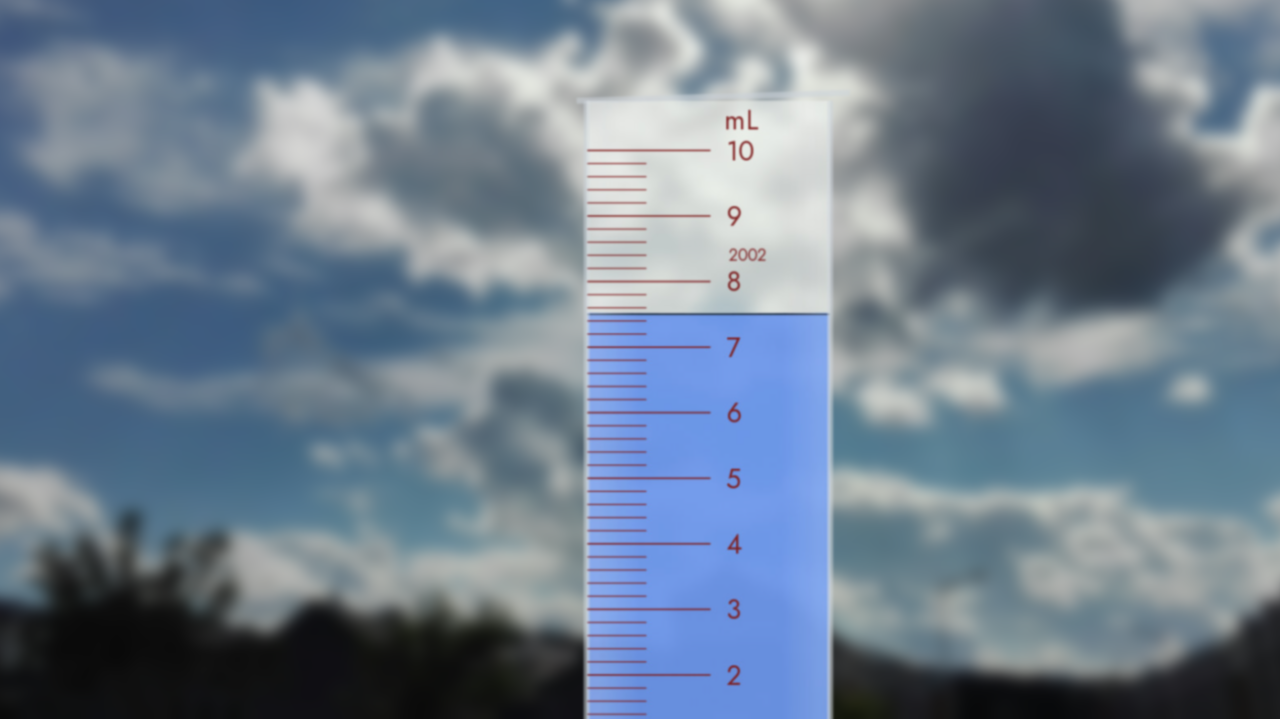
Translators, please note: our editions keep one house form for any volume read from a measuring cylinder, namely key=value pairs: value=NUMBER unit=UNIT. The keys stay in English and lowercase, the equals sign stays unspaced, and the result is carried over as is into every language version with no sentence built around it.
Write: value=7.5 unit=mL
